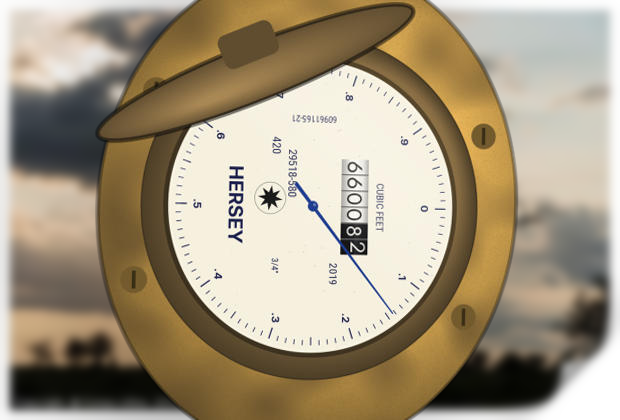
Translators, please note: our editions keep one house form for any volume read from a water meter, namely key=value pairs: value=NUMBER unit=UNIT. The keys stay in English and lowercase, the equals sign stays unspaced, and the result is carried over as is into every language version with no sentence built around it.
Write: value=660082.14 unit=ft³
